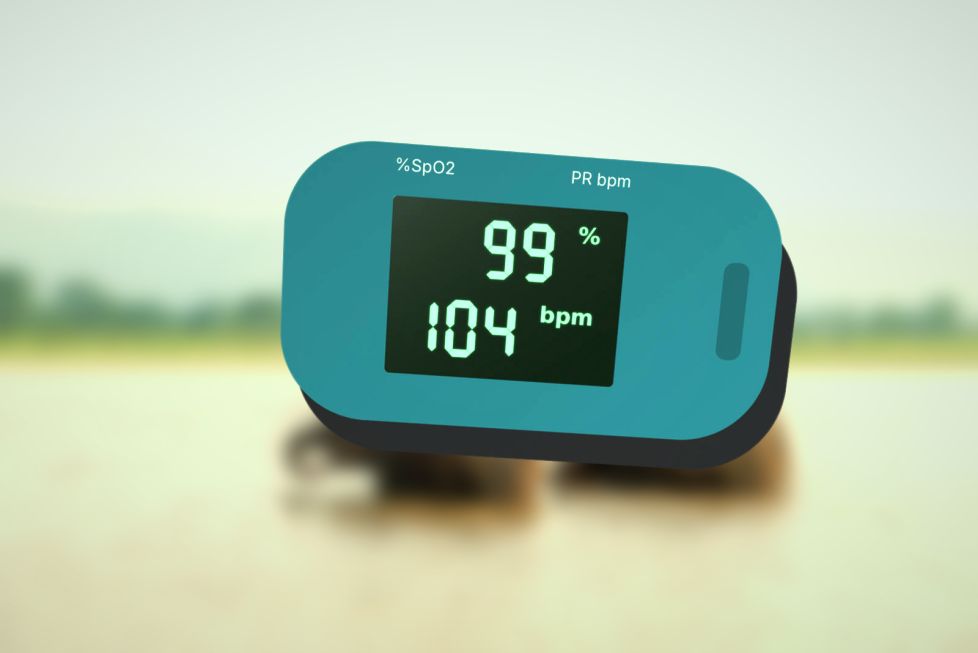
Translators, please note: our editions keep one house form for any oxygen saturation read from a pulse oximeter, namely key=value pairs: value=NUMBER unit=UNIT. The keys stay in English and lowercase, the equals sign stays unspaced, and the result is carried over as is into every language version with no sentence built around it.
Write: value=99 unit=%
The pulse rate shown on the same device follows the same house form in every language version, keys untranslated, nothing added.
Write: value=104 unit=bpm
